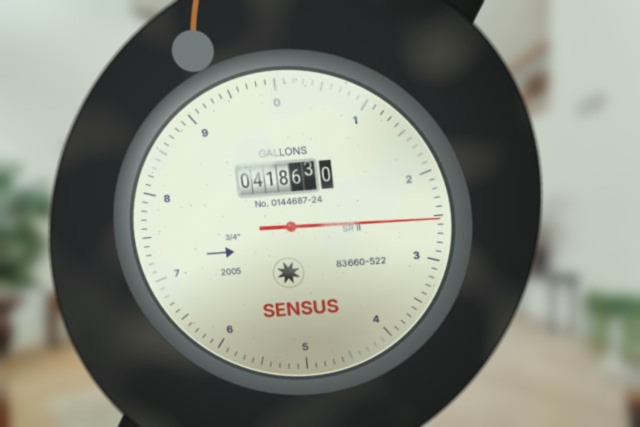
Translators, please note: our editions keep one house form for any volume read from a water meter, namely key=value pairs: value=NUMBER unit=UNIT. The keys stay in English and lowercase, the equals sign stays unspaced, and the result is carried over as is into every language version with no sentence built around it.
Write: value=418632.5 unit=gal
